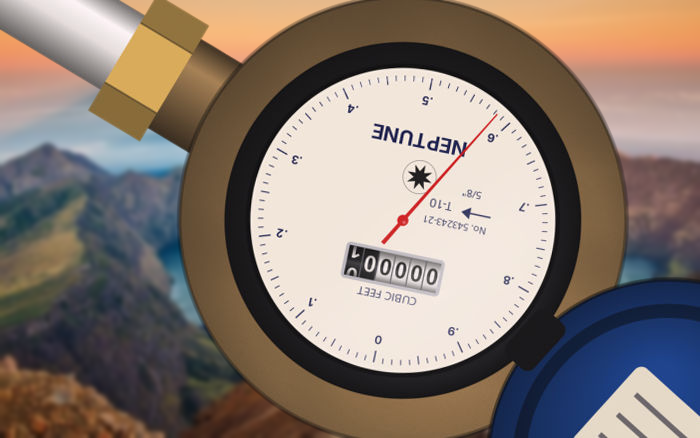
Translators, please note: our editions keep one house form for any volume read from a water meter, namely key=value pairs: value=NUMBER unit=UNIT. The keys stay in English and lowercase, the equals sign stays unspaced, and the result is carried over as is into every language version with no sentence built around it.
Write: value=0.58 unit=ft³
